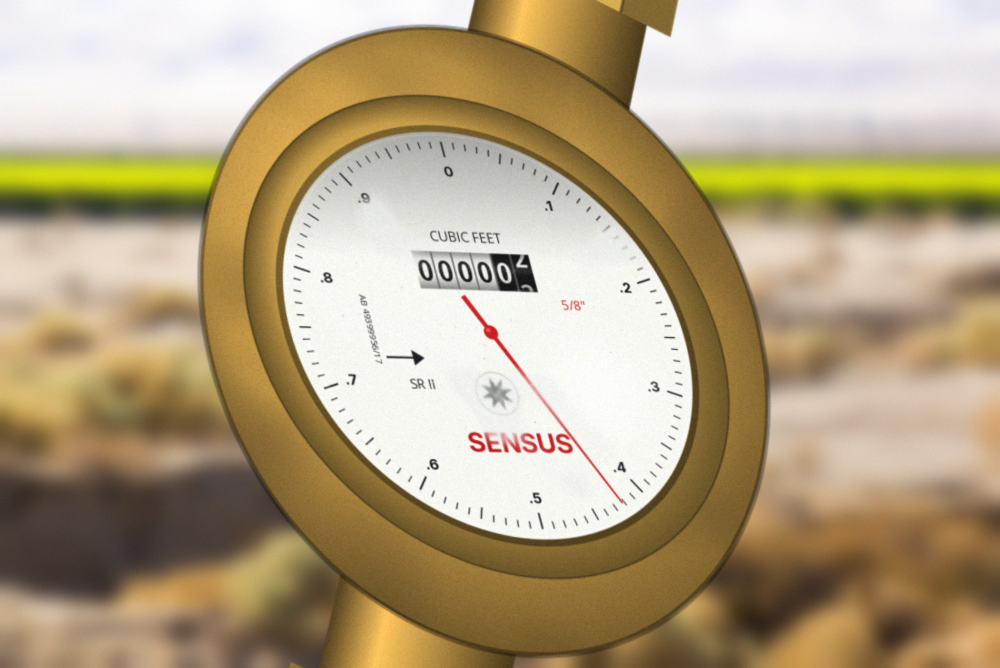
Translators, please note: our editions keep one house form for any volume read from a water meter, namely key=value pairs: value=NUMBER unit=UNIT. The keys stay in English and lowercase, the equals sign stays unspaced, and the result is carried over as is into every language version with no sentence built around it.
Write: value=2.42 unit=ft³
